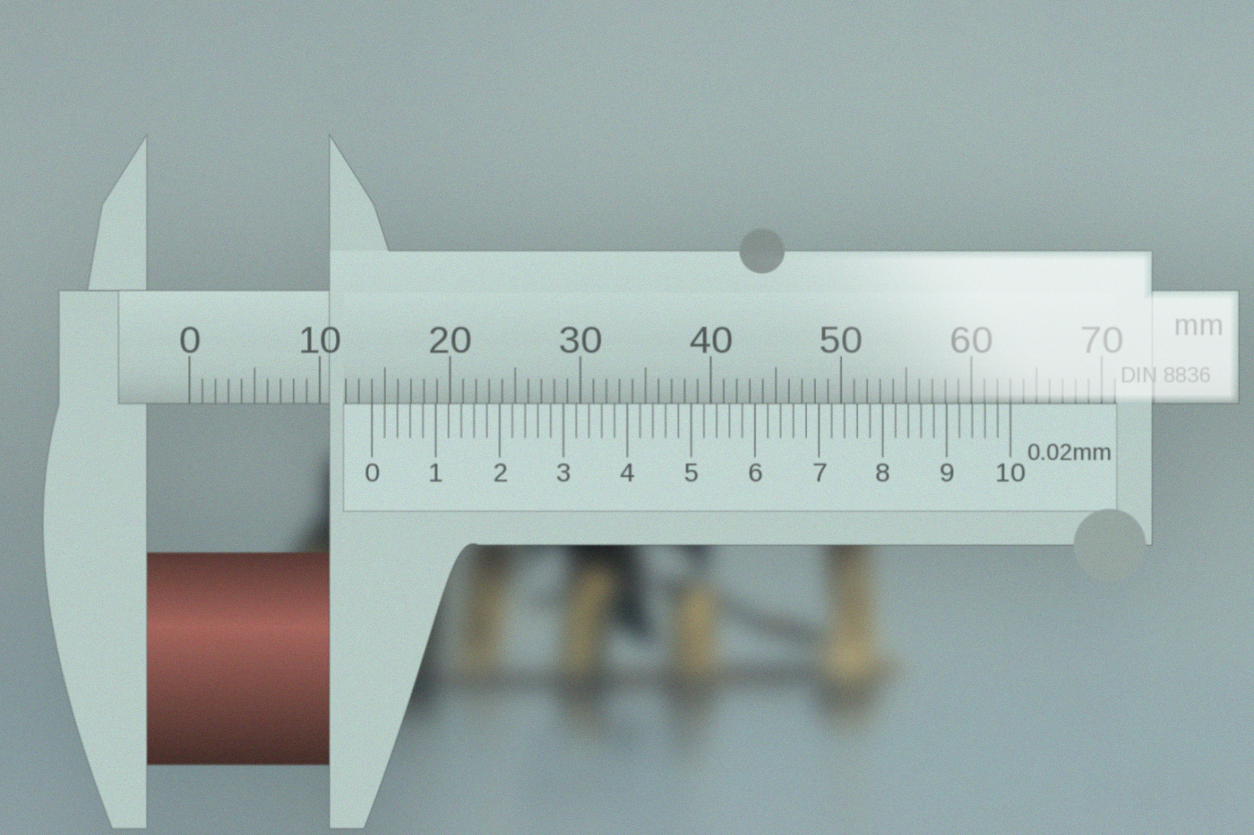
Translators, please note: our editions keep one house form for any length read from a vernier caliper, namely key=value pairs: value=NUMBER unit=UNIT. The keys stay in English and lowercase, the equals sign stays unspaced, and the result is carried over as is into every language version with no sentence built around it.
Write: value=14.0 unit=mm
